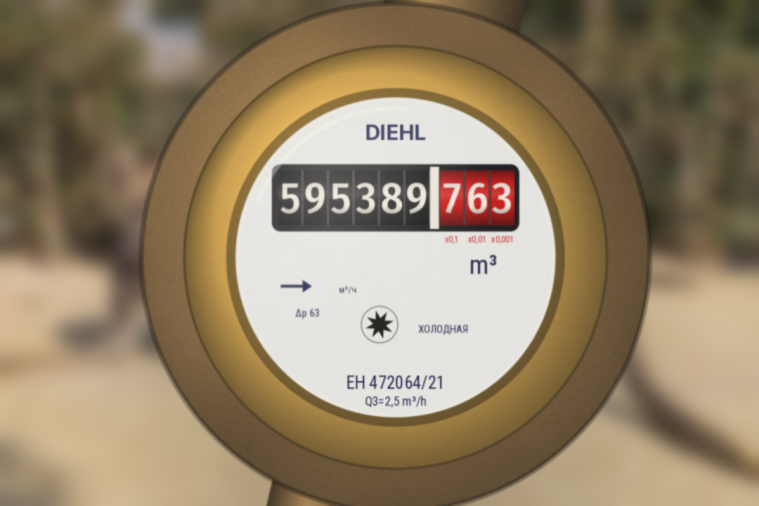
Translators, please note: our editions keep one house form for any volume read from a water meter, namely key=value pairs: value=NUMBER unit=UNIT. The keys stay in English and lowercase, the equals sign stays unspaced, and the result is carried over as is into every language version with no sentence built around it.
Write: value=595389.763 unit=m³
